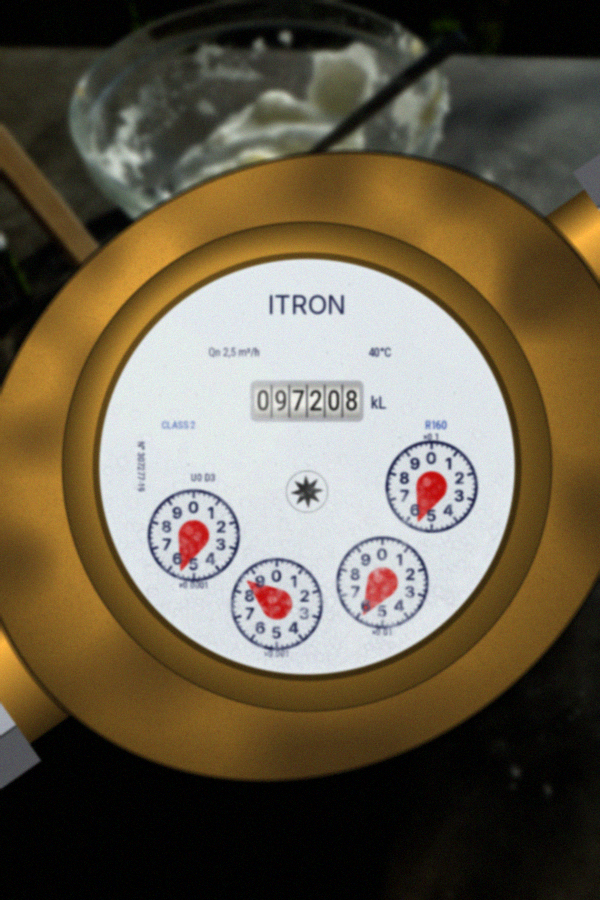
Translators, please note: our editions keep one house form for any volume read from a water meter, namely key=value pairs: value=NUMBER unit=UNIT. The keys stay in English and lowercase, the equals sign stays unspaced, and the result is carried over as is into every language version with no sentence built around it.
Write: value=97208.5585 unit=kL
